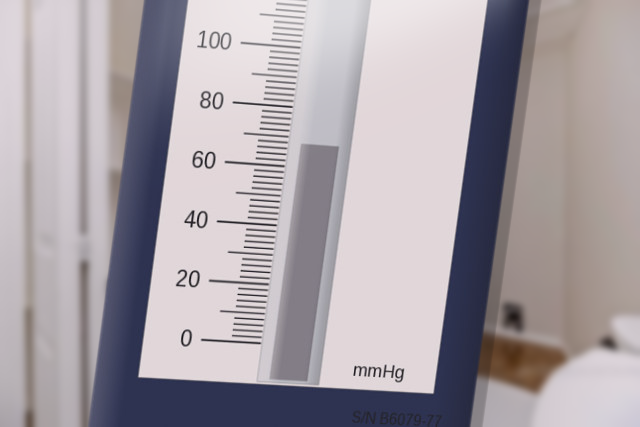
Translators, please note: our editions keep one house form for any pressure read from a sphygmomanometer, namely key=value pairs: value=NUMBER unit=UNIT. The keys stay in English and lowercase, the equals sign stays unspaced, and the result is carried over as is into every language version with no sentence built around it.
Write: value=68 unit=mmHg
